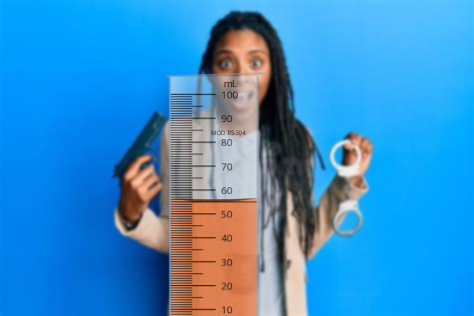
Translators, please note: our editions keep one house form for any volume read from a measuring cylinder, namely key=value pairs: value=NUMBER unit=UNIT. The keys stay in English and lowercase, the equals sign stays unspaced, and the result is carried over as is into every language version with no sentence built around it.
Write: value=55 unit=mL
